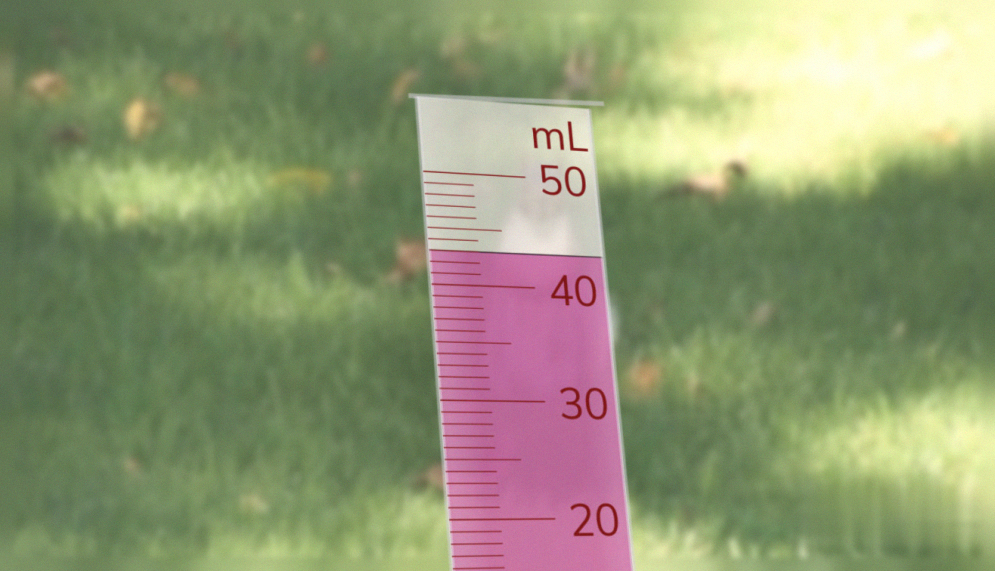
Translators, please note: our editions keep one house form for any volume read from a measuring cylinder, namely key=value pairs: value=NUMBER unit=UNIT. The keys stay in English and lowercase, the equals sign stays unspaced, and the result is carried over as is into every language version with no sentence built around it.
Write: value=43 unit=mL
